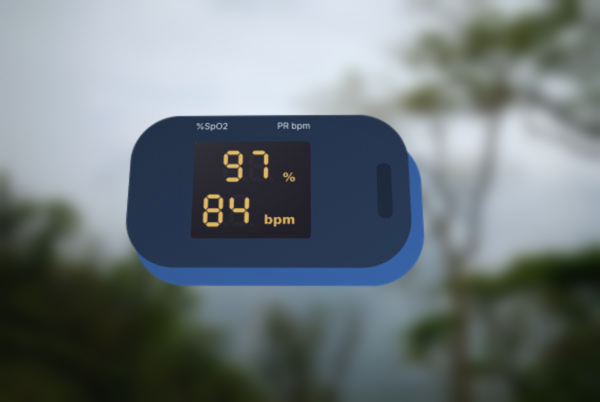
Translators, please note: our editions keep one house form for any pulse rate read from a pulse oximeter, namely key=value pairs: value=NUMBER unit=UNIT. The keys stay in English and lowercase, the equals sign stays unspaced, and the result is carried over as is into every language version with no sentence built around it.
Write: value=84 unit=bpm
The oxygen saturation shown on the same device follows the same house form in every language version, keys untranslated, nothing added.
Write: value=97 unit=%
